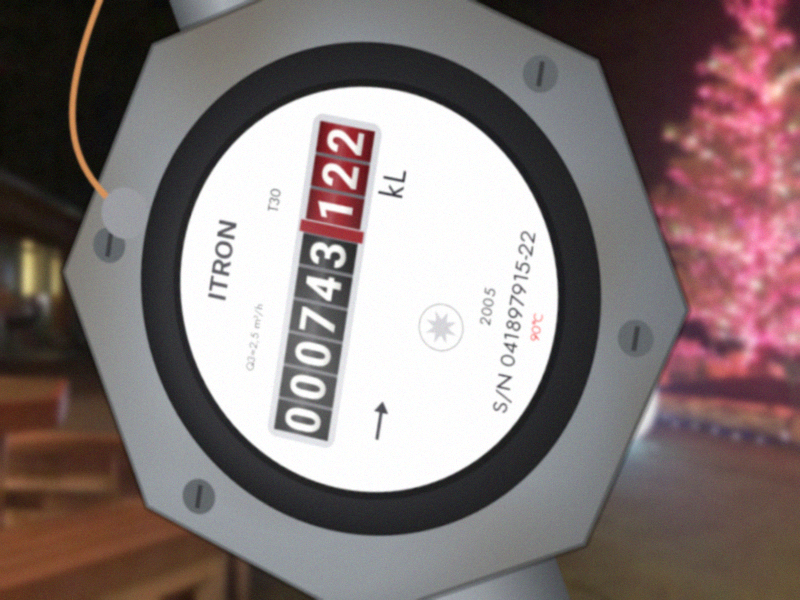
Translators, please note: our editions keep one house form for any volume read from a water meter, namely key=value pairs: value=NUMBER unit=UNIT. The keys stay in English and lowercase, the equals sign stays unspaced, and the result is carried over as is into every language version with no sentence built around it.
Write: value=743.122 unit=kL
